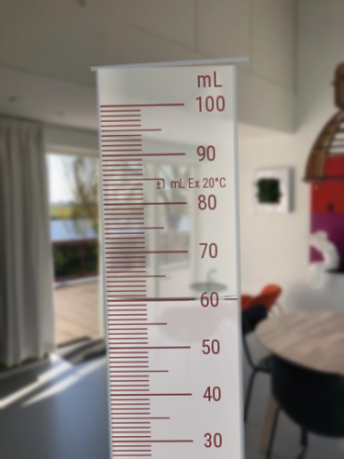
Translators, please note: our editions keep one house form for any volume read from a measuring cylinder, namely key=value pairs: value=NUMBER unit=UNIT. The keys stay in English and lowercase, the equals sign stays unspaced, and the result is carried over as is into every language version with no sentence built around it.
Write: value=60 unit=mL
